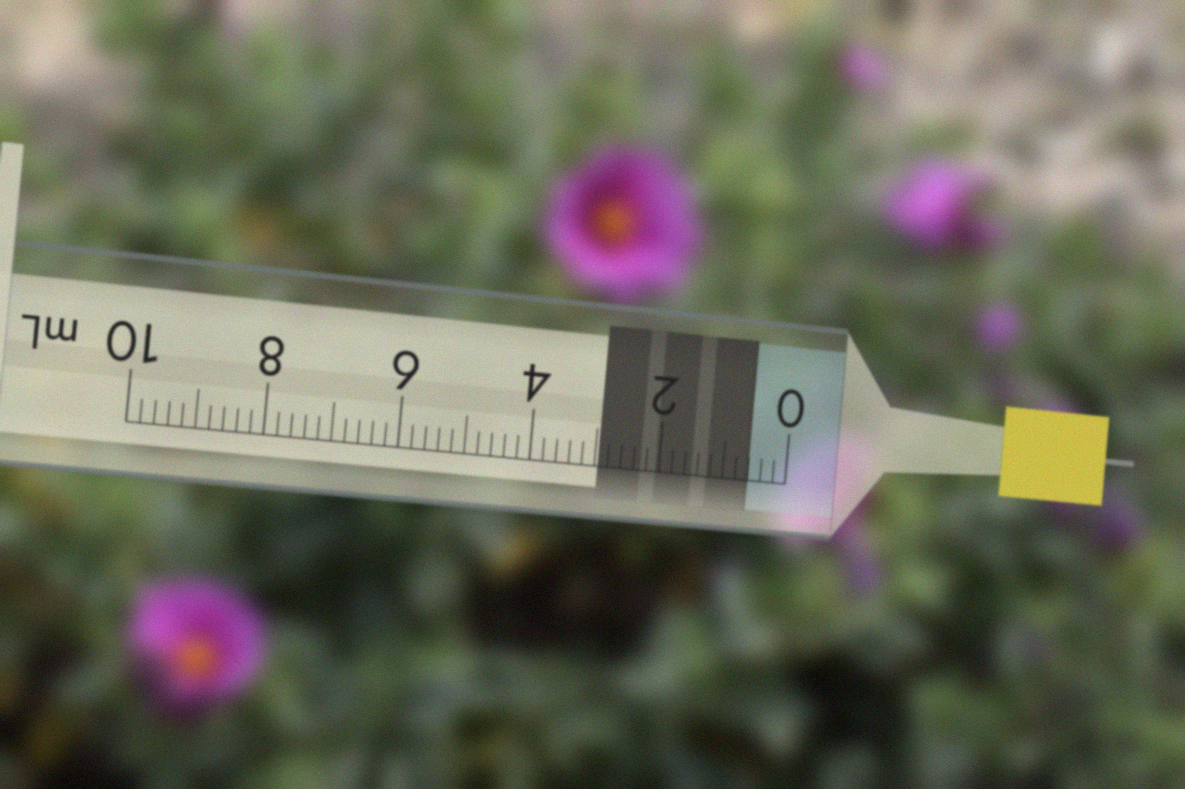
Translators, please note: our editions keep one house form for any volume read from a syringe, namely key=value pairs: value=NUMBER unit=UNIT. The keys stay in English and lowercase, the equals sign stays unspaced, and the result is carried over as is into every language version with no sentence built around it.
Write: value=0.6 unit=mL
